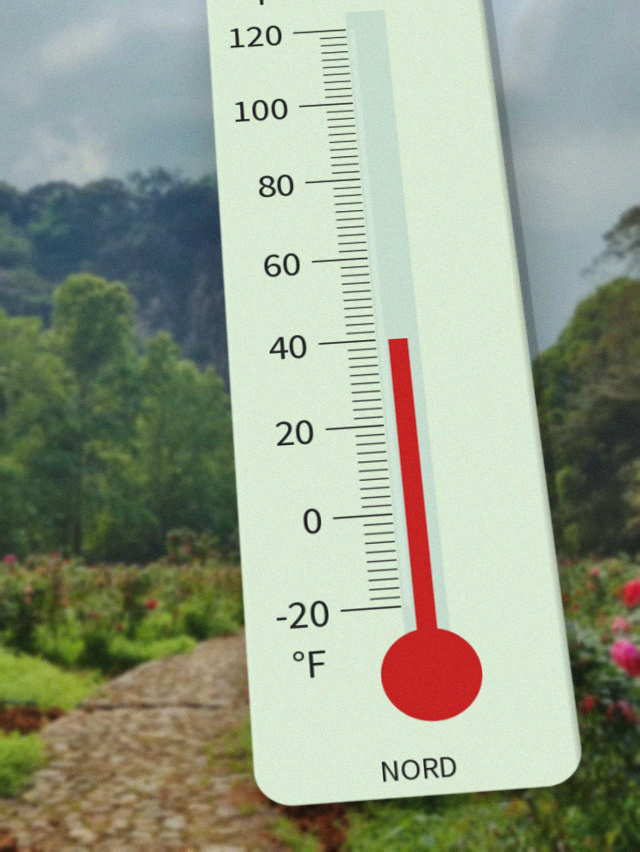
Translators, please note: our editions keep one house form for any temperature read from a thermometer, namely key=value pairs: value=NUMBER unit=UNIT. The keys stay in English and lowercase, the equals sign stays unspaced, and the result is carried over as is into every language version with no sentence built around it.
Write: value=40 unit=°F
